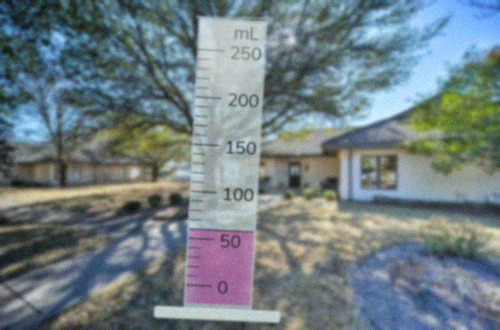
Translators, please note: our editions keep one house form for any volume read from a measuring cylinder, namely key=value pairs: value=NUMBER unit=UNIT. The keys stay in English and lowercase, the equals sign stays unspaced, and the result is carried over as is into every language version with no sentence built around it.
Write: value=60 unit=mL
